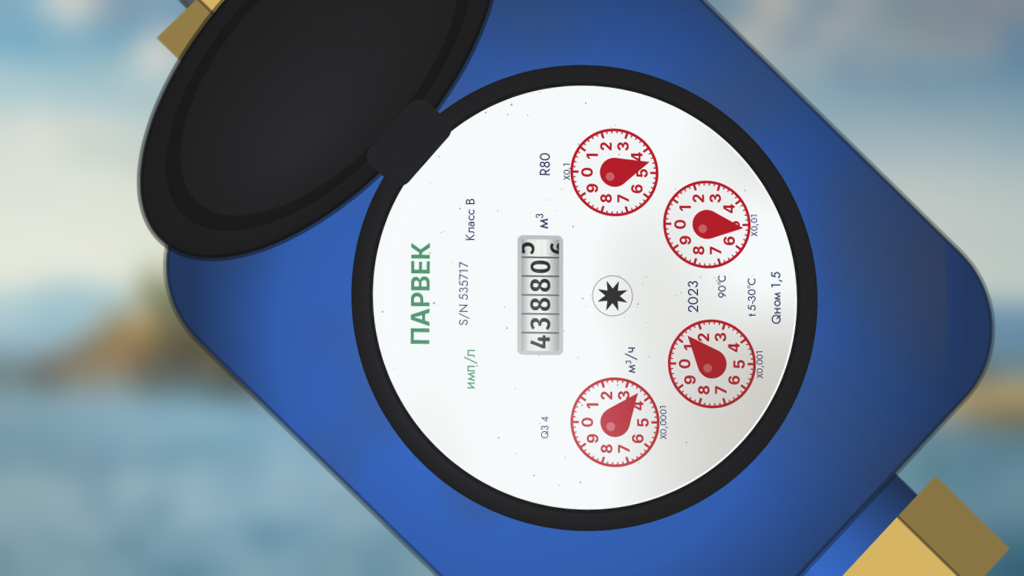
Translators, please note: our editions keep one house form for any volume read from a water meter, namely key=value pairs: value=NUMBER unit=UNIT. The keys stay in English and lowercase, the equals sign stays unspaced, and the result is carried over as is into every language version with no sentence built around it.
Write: value=438805.4513 unit=m³
